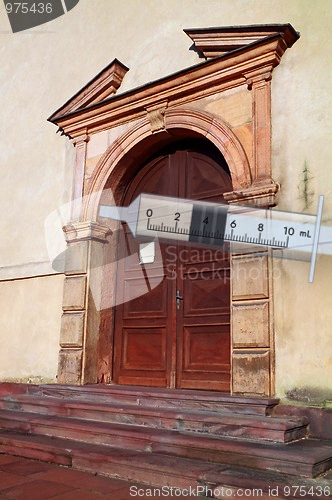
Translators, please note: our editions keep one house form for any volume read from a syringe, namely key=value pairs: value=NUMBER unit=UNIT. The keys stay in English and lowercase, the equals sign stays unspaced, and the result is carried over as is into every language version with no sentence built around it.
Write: value=3 unit=mL
